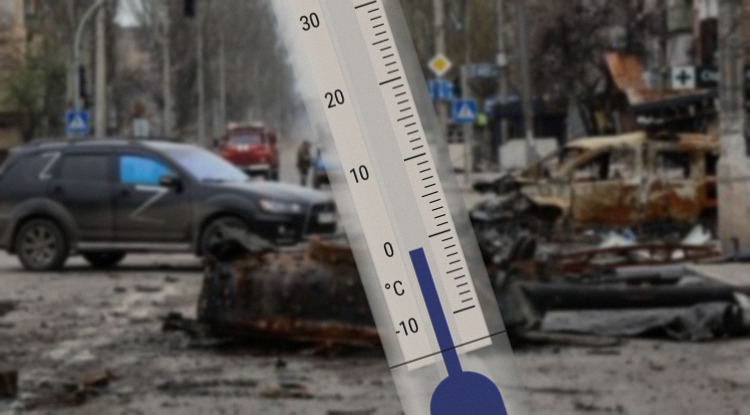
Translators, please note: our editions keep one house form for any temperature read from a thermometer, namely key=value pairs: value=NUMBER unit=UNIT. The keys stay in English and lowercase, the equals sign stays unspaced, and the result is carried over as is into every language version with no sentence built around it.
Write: value=-1 unit=°C
